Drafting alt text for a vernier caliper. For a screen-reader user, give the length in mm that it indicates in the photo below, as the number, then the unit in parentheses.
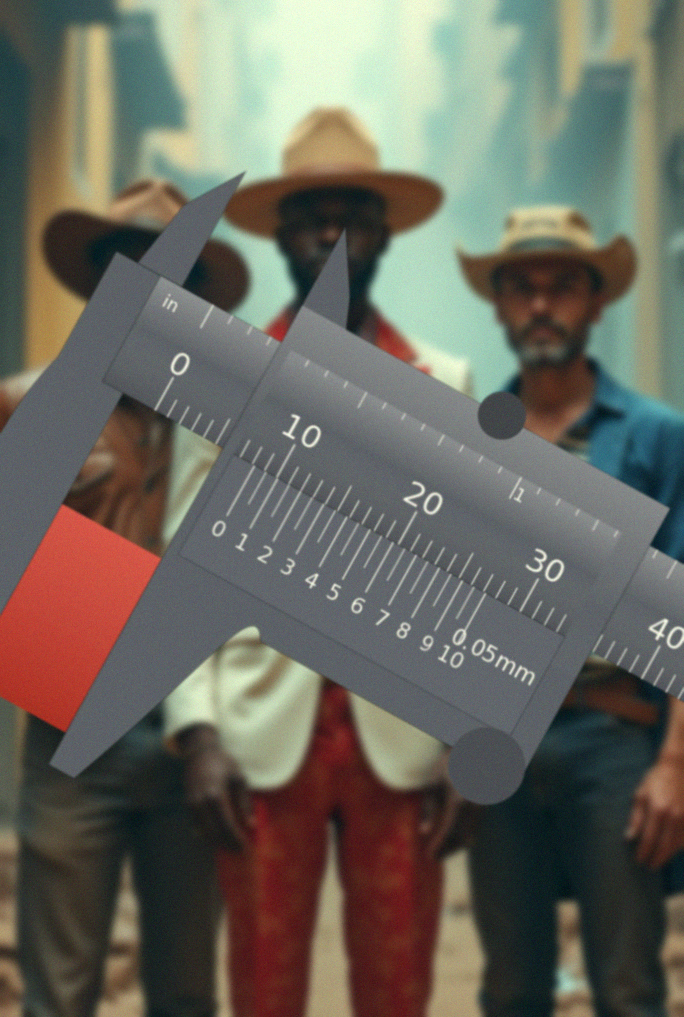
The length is 8.2 (mm)
